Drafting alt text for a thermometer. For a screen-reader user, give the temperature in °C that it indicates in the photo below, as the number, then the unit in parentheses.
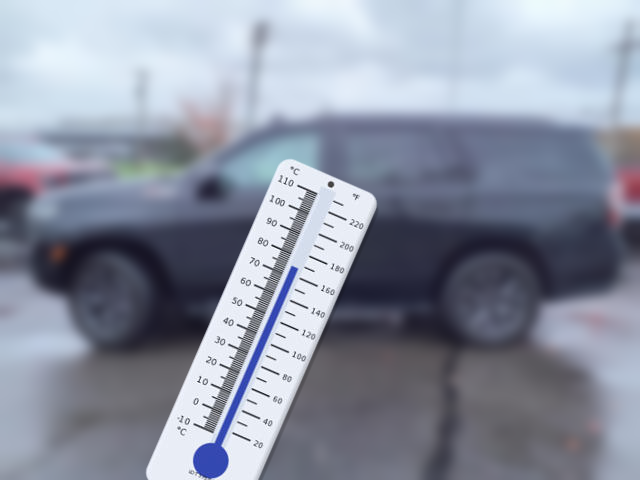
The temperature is 75 (°C)
